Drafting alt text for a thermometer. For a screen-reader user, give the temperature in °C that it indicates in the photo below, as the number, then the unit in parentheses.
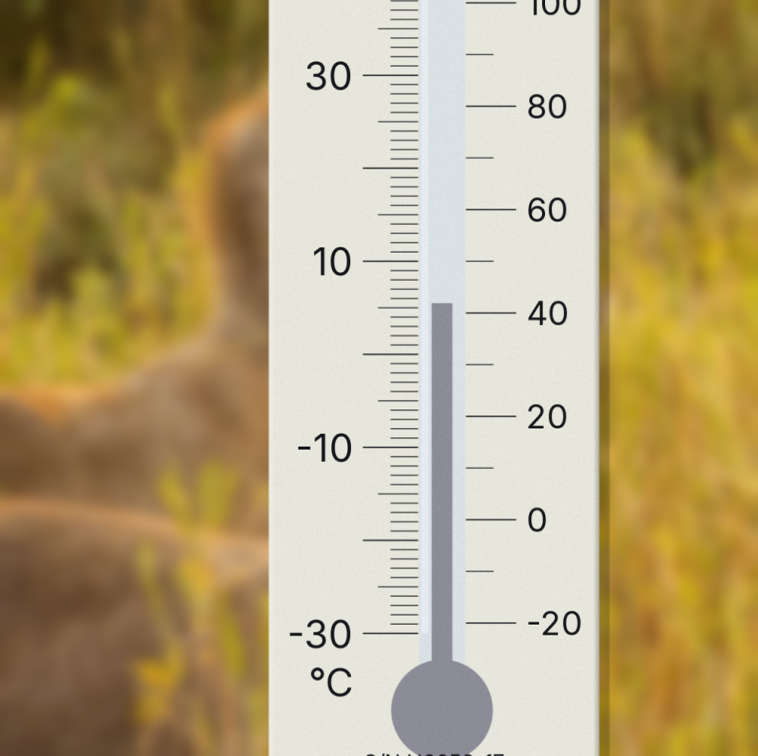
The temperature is 5.5 (°C)
